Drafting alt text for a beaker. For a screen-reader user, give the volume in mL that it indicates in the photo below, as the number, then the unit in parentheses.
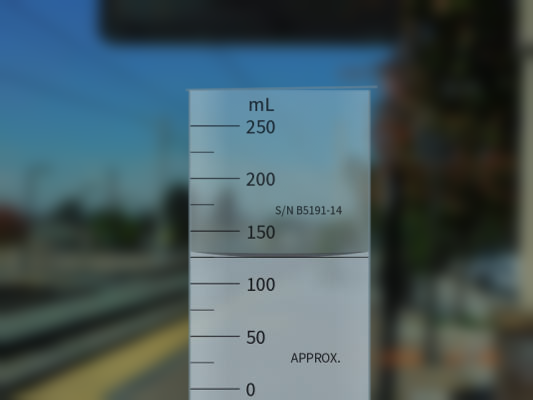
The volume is 125 (mL)
